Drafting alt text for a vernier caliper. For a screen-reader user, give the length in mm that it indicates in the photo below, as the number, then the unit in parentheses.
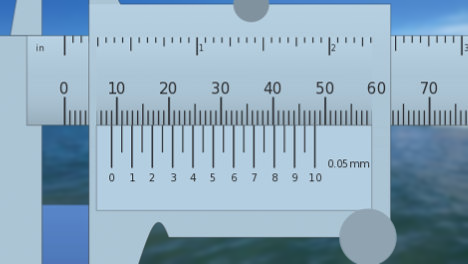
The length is 9.0 (mm)
